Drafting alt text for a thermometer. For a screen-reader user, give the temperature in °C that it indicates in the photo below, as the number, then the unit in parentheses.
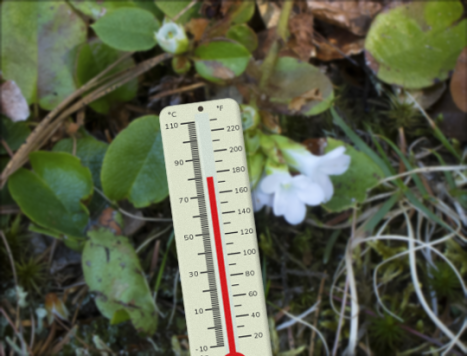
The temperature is 80 (°C)
